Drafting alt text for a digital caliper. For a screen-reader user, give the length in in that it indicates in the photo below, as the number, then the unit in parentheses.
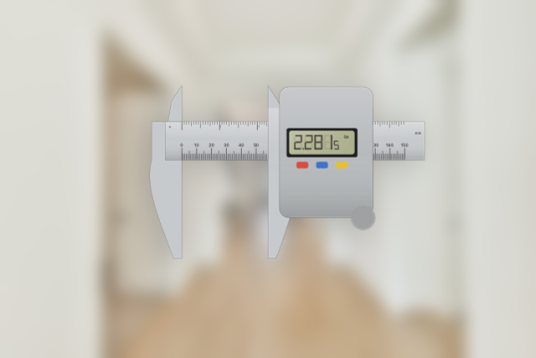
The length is 2.2815 (in)
